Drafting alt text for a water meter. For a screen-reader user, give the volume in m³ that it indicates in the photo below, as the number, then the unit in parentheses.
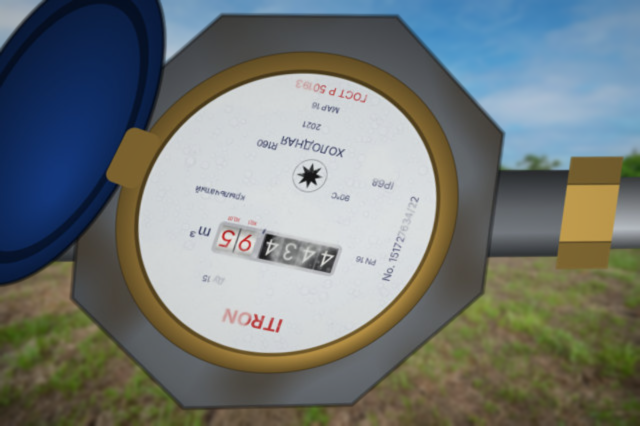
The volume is 4434.95 (m³)
